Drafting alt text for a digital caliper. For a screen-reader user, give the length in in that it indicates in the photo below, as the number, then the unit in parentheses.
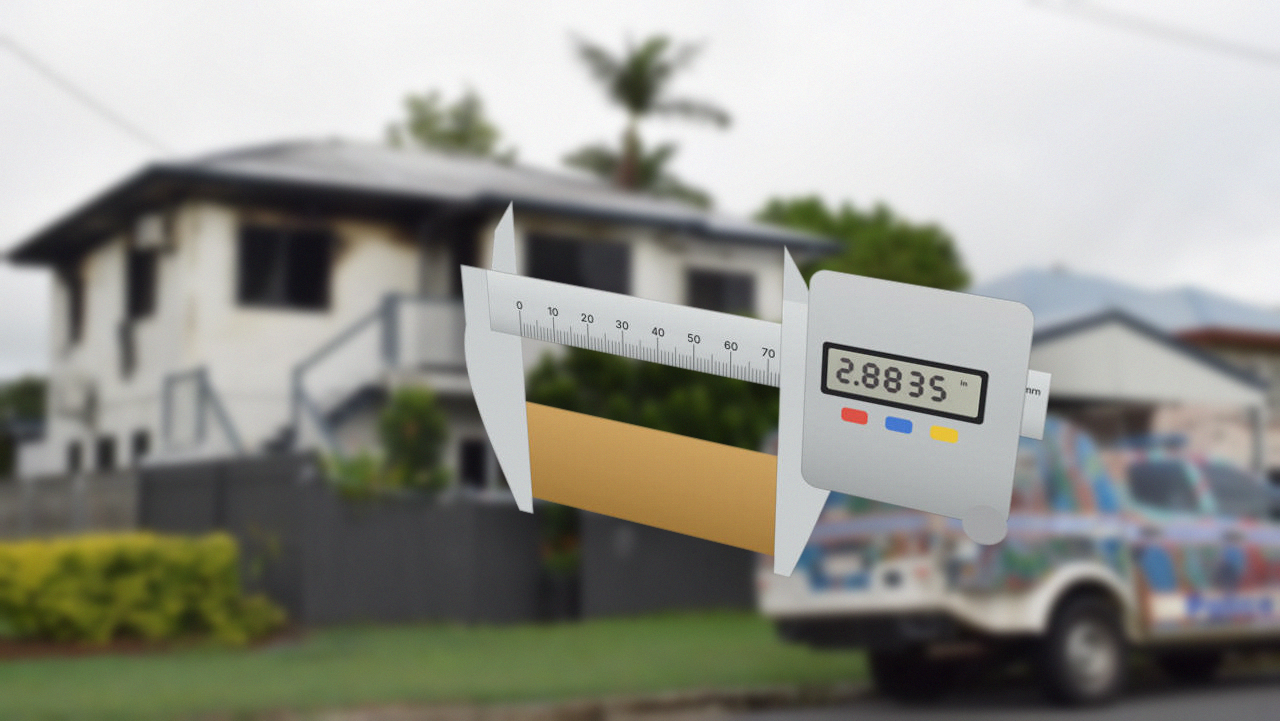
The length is 2.8835 (in)
